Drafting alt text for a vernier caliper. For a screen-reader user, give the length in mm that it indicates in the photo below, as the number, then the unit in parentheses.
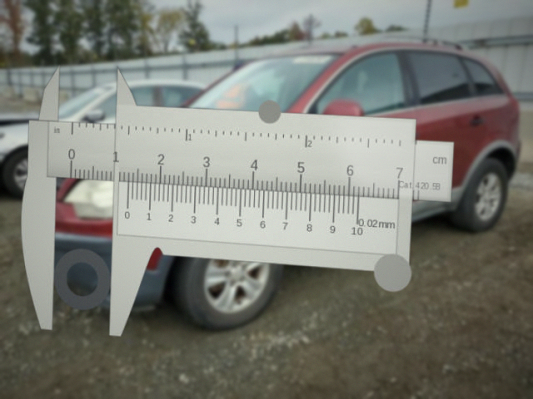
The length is 13.0 (mm)
